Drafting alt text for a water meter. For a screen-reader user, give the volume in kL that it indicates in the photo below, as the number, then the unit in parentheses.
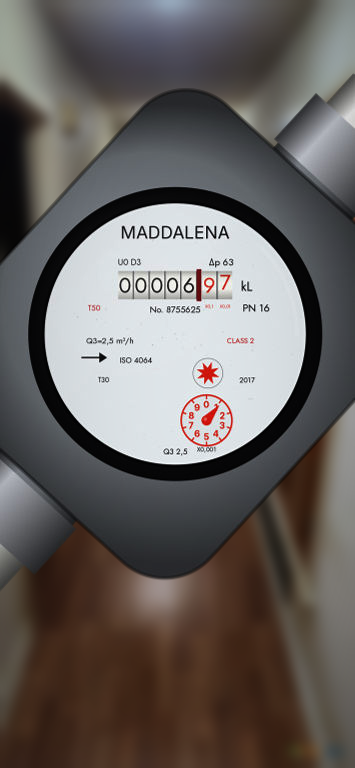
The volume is 6.971 (kL)
